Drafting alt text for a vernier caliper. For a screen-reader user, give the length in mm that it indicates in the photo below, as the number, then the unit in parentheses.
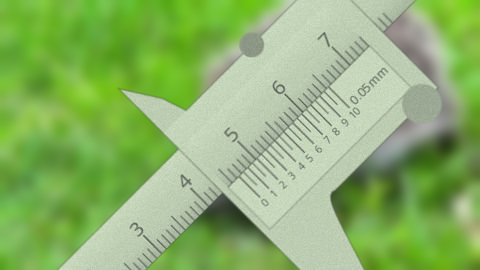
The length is 46.4 (mm)
